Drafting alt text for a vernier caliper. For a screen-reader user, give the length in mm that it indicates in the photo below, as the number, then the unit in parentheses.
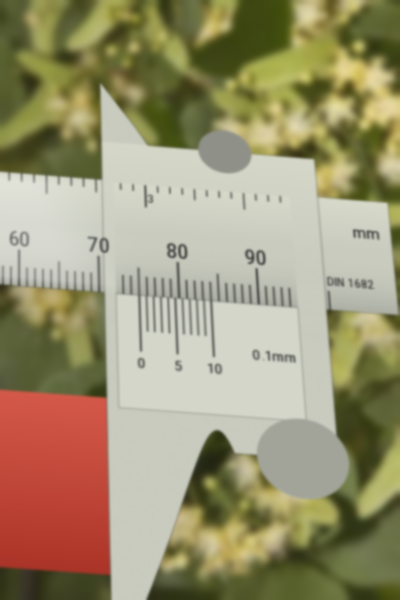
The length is 75.0 (mm)
